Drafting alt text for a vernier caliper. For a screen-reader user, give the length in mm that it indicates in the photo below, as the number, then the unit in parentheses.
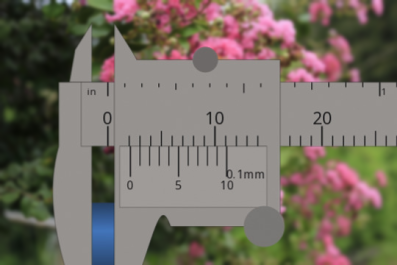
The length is 2.1 (mm)
